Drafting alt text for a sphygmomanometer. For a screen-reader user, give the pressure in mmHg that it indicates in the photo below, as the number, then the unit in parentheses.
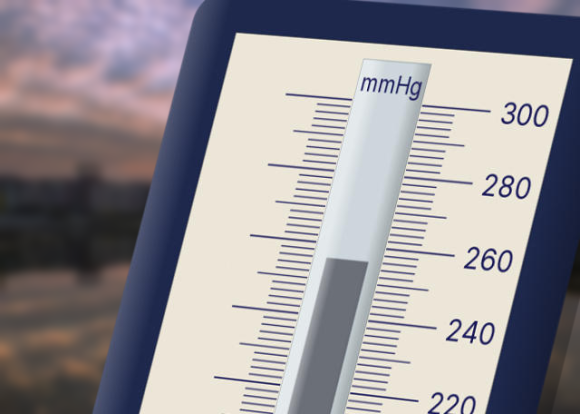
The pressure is 256 (mmHg)
